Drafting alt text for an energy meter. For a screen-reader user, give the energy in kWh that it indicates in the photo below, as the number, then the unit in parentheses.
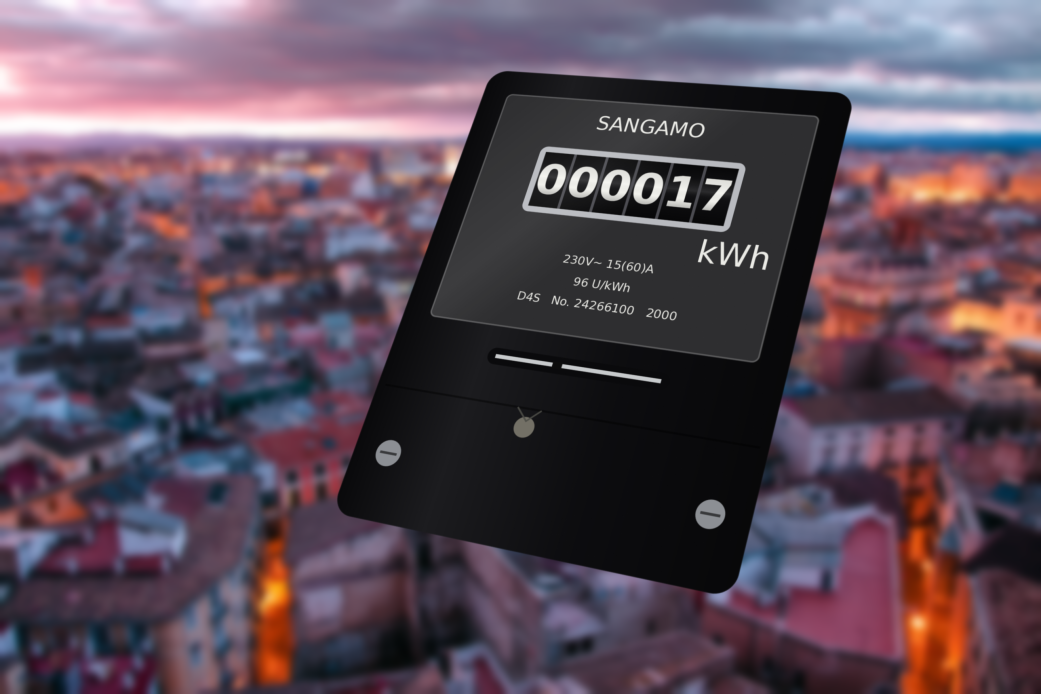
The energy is 17 (kWh)
